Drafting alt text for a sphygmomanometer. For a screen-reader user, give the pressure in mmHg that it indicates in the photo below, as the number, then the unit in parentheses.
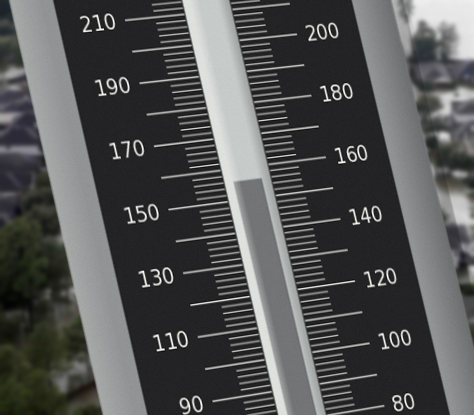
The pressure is 156 (mmHg)
